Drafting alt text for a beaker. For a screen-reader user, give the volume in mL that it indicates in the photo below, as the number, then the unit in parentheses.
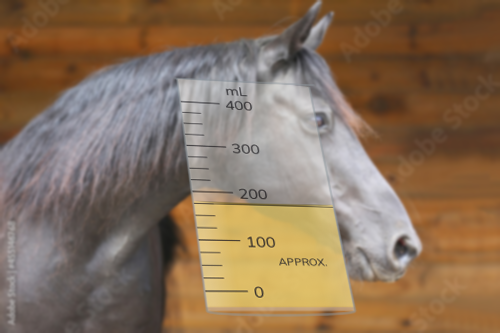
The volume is 175 (mL)
